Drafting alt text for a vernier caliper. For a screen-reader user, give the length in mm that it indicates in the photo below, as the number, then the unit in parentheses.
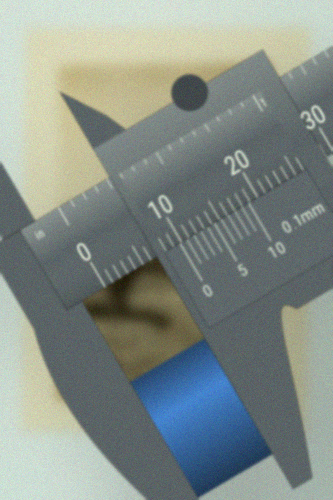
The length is 9.8 (mm)
